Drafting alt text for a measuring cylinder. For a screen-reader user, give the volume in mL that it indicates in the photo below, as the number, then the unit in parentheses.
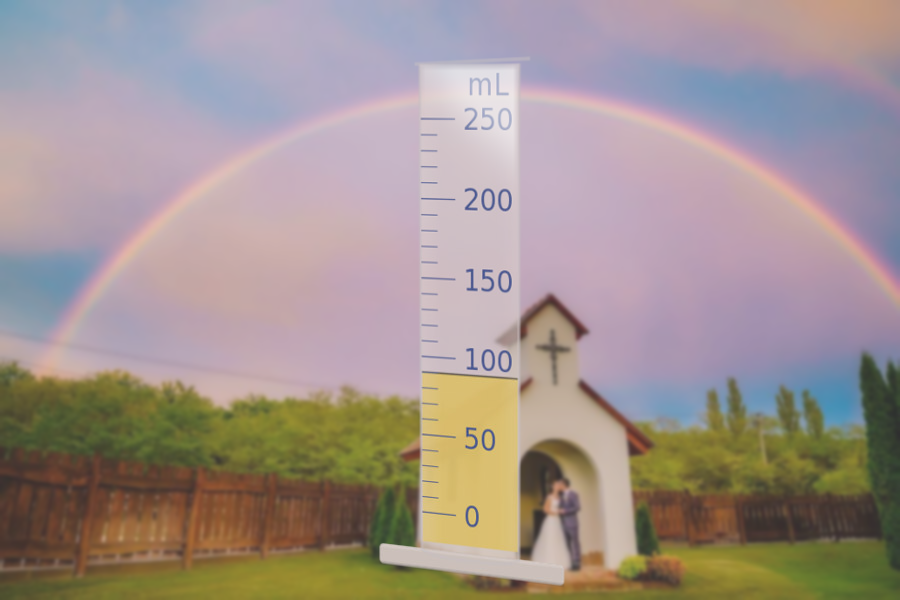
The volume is 90 (mL)
